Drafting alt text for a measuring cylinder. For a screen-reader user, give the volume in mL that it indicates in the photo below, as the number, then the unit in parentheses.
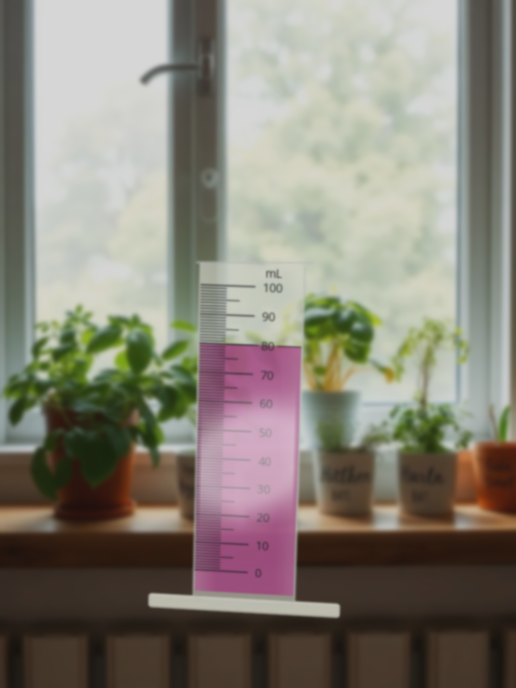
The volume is 80 (mL)
